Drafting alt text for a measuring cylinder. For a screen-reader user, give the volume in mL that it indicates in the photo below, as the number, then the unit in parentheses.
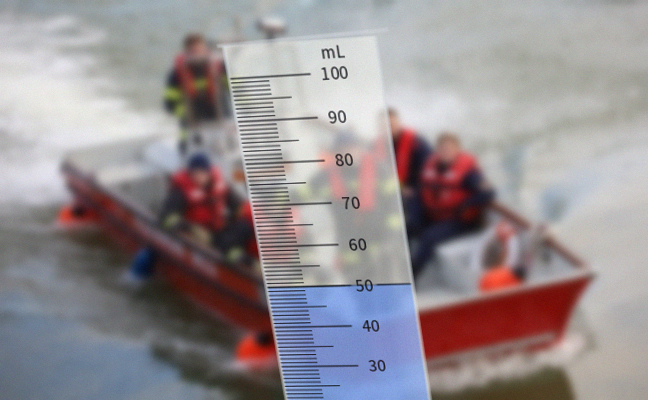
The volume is 50 (mL)
